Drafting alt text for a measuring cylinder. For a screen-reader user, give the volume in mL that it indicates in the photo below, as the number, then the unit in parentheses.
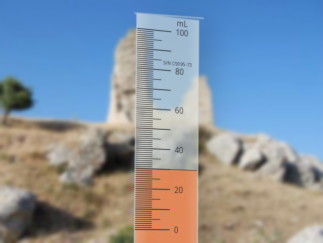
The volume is 30 (mL)
